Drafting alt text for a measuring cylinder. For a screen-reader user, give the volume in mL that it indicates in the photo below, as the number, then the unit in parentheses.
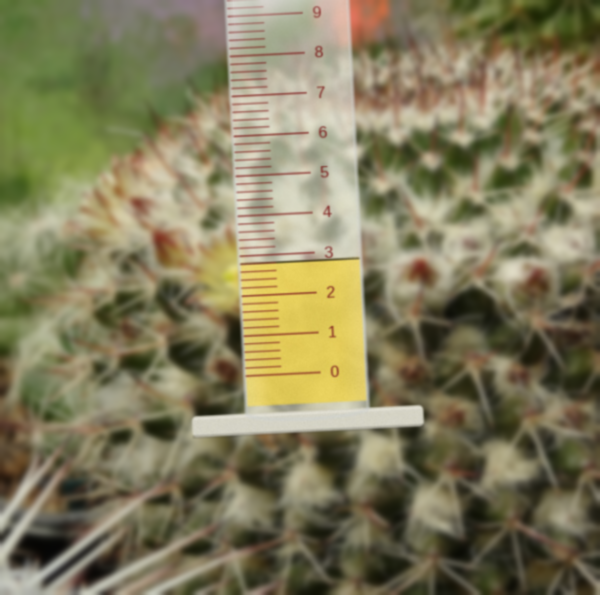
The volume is 2.8 (mL)
